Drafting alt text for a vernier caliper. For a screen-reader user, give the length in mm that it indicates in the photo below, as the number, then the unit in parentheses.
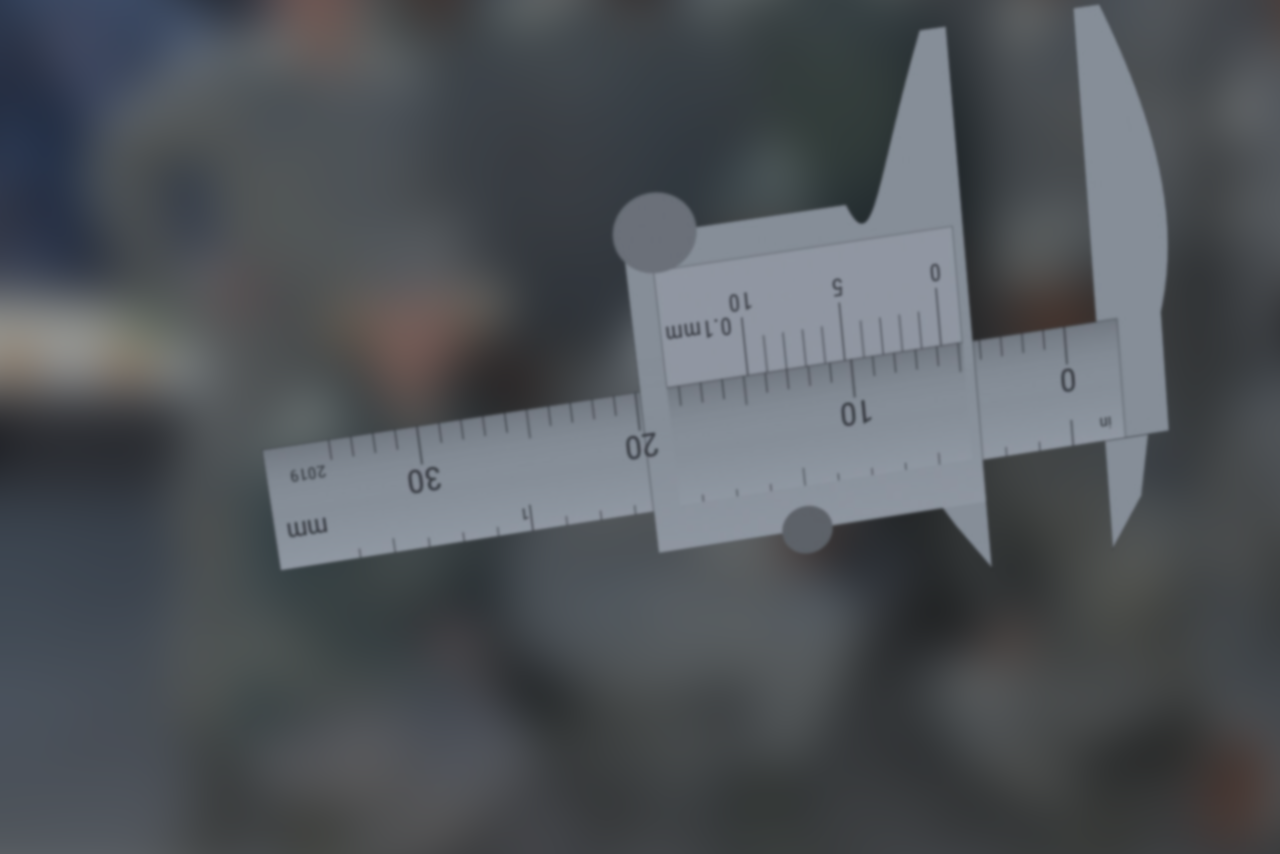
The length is 5.8 (mm)
